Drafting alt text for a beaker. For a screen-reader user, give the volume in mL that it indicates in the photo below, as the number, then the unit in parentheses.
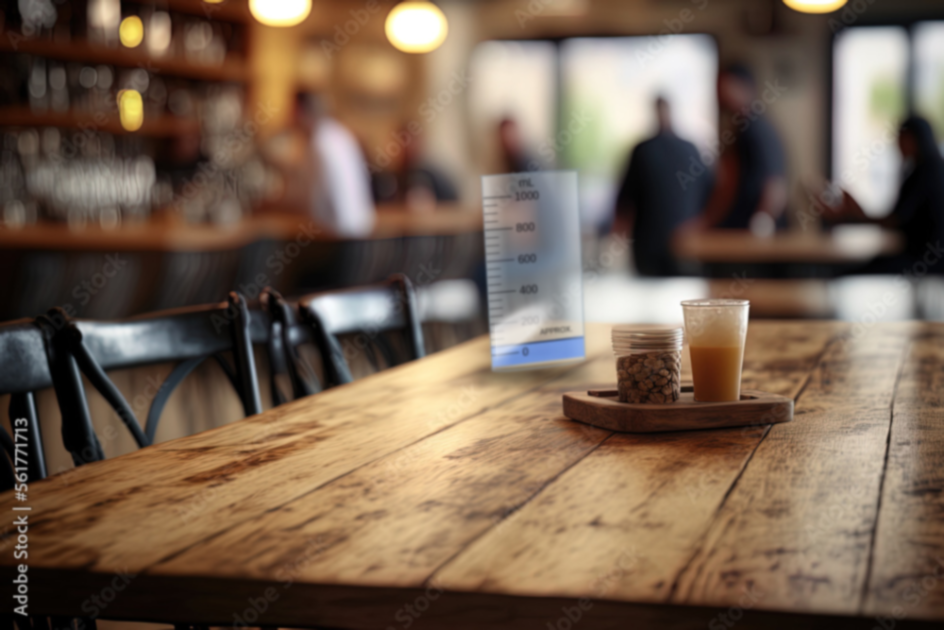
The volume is 50 (mL)
